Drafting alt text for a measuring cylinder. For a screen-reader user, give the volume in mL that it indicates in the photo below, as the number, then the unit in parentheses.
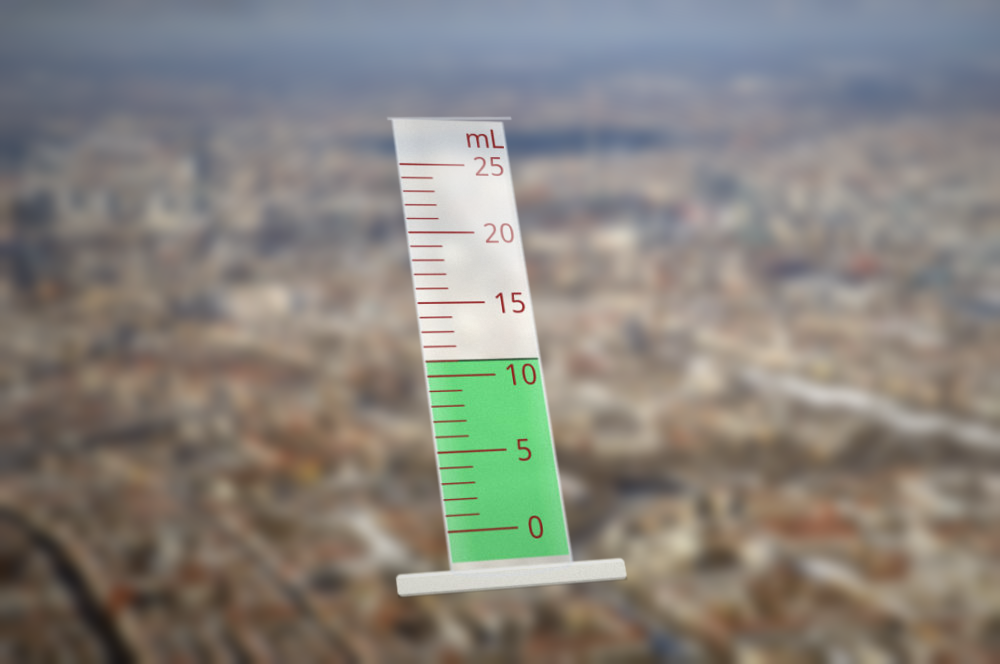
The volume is 11 (mL)
